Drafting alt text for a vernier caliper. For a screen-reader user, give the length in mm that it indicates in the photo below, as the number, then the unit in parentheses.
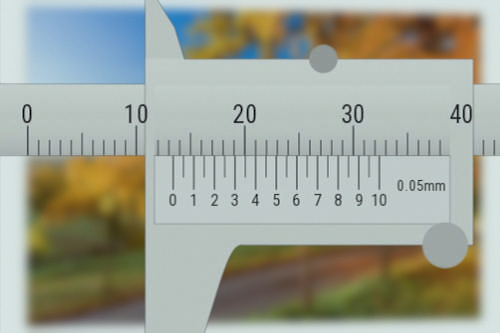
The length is 13.4 (mm)
